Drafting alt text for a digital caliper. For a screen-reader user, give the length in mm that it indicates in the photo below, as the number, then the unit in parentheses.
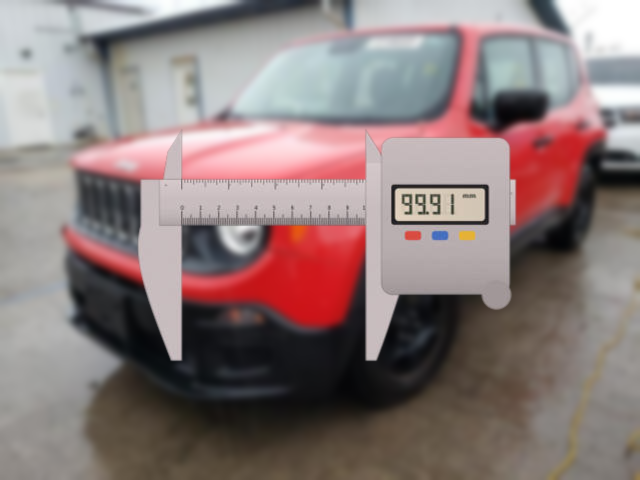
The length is 99.91 (mm)
